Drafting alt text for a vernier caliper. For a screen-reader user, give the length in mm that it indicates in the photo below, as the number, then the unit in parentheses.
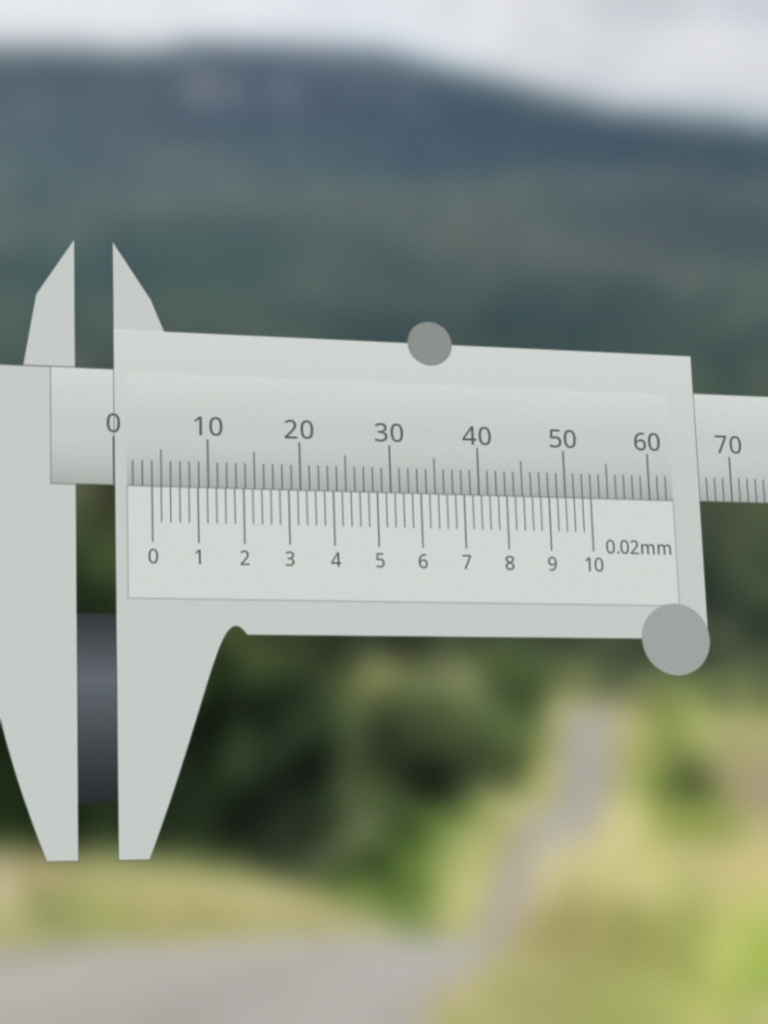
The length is 4.0 (mm)
